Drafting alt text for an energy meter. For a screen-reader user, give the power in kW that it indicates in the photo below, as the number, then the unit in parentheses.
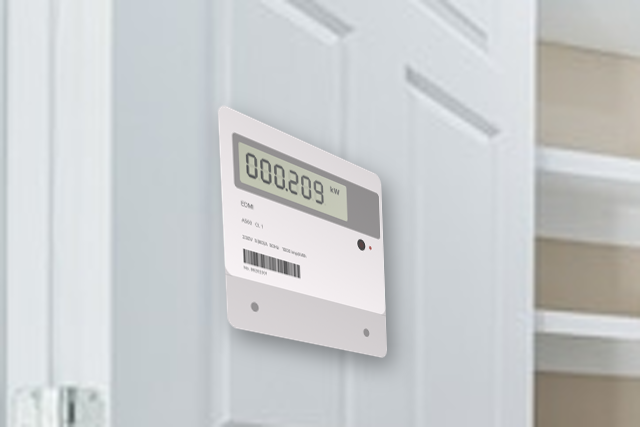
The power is 0.209 (kW)
